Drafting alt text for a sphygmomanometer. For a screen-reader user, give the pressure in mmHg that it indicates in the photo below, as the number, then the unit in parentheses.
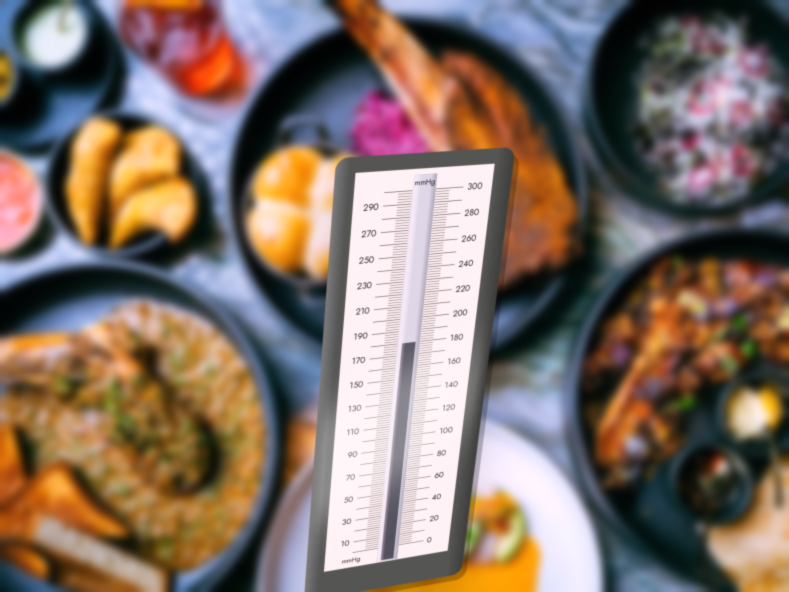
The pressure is 180 (mmHg)
